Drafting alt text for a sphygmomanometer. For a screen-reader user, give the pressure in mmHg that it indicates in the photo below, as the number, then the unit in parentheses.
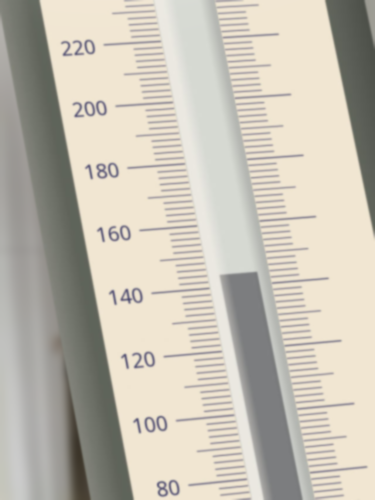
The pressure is 144 (mmHg)
